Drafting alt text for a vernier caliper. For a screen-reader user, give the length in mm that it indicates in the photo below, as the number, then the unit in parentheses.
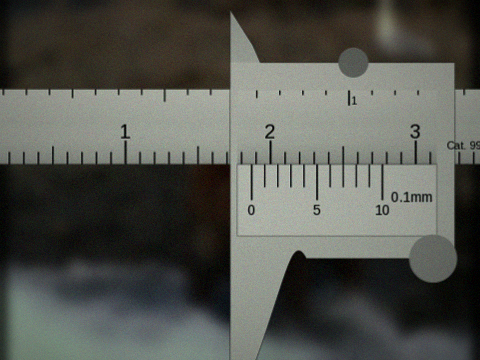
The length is 18.7 (mm)
